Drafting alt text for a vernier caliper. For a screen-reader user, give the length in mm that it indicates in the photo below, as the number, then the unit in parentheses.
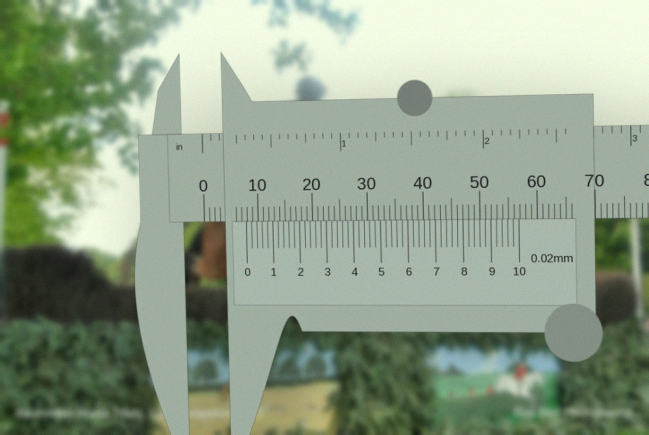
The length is 7.8 (mm)
